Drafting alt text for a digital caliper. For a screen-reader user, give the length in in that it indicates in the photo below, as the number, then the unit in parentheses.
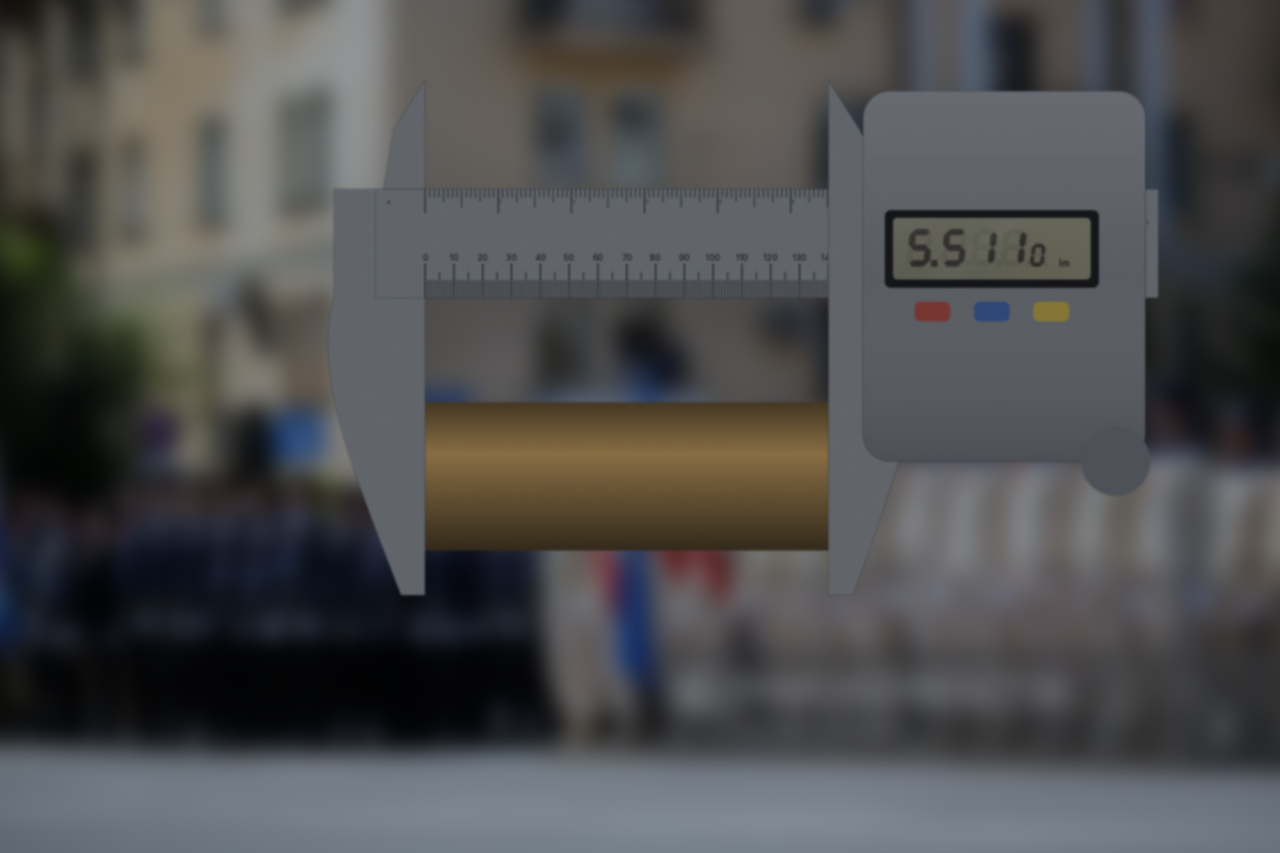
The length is 5.5110 (in)
